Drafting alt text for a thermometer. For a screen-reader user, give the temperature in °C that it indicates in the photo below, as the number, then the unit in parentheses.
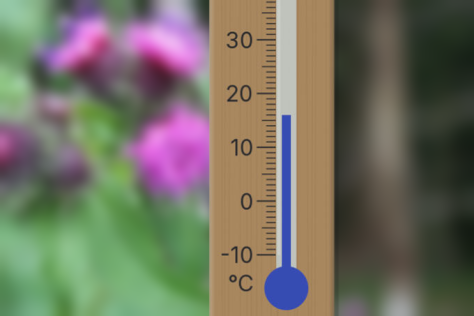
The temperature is 16 (°C)
